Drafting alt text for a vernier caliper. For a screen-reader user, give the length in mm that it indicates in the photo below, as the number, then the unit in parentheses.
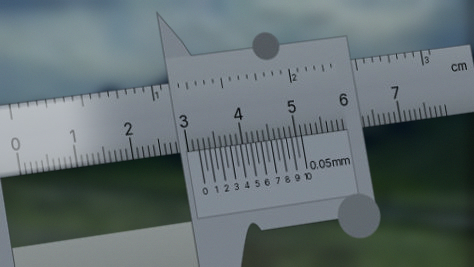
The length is 32.0 (mm)
